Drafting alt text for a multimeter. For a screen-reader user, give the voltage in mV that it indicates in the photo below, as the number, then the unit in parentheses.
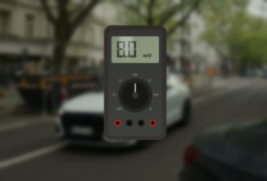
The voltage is 8.0 (mV)
